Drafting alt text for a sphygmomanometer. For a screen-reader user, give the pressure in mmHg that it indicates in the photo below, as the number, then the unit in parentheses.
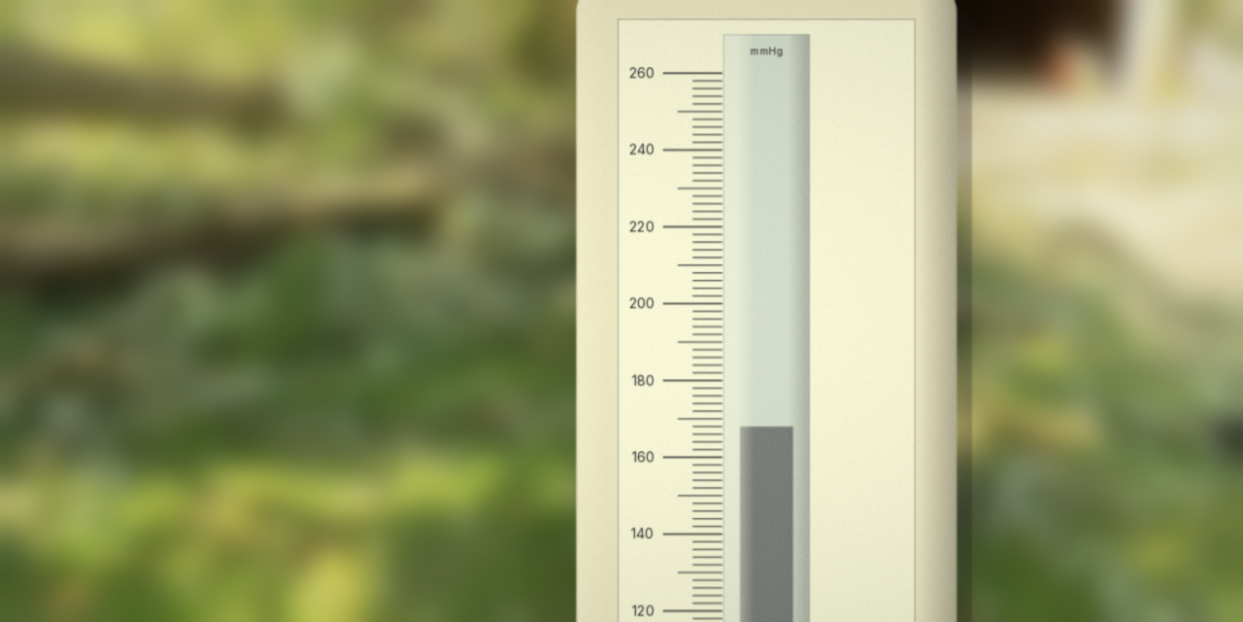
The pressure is 168 (mmHg)
